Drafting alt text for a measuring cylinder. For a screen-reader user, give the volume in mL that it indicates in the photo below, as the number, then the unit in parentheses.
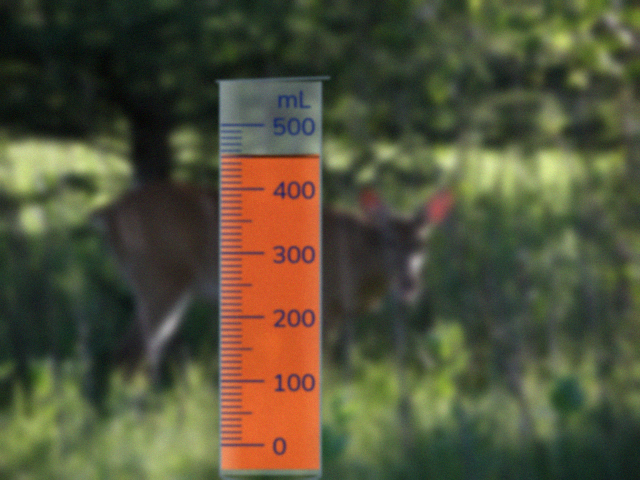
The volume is 450 (mL)
